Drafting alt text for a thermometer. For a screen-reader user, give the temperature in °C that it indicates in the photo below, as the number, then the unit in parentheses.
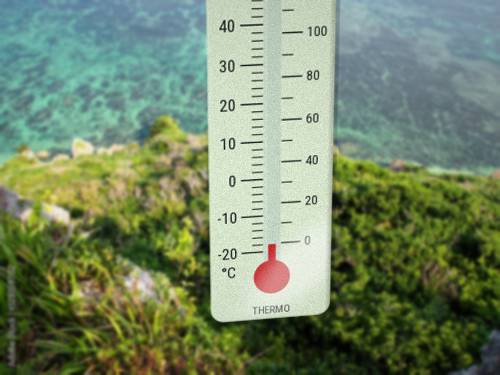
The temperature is -18 (°C)
